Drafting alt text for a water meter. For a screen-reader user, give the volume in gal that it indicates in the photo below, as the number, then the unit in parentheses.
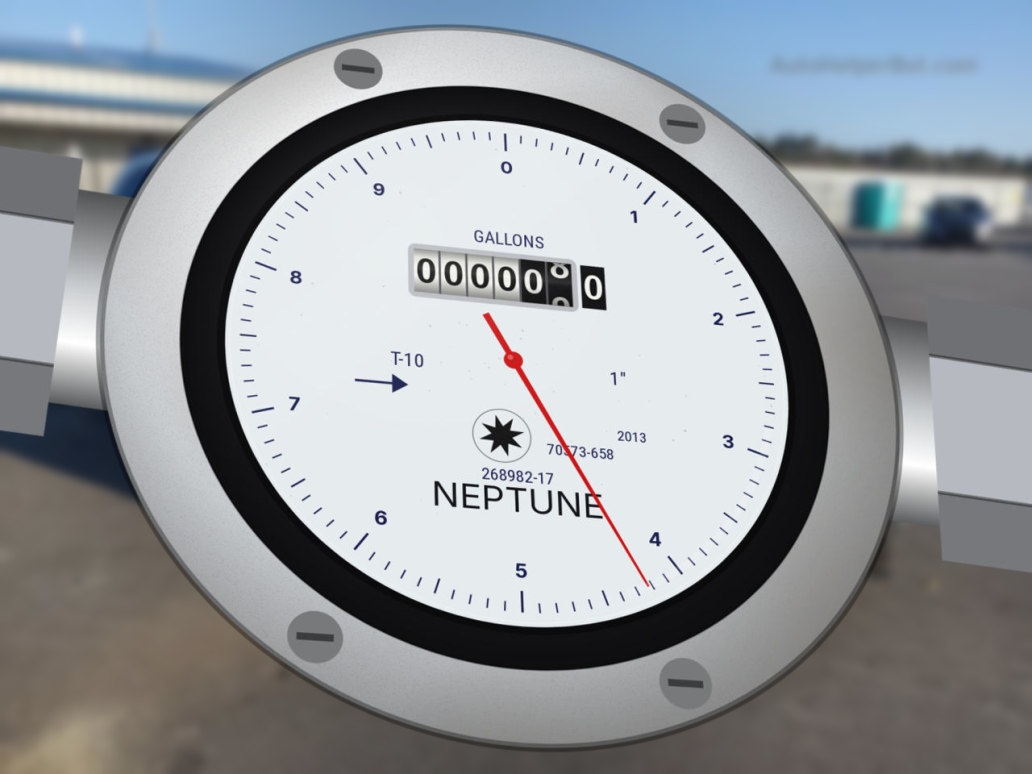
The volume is 84.2 (gal)
